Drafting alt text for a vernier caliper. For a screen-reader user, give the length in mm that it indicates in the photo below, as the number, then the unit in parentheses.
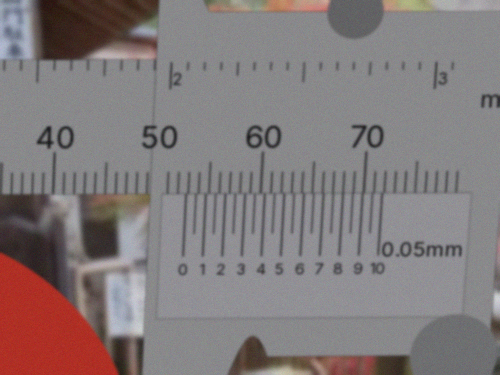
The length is 52.8 (mm)
